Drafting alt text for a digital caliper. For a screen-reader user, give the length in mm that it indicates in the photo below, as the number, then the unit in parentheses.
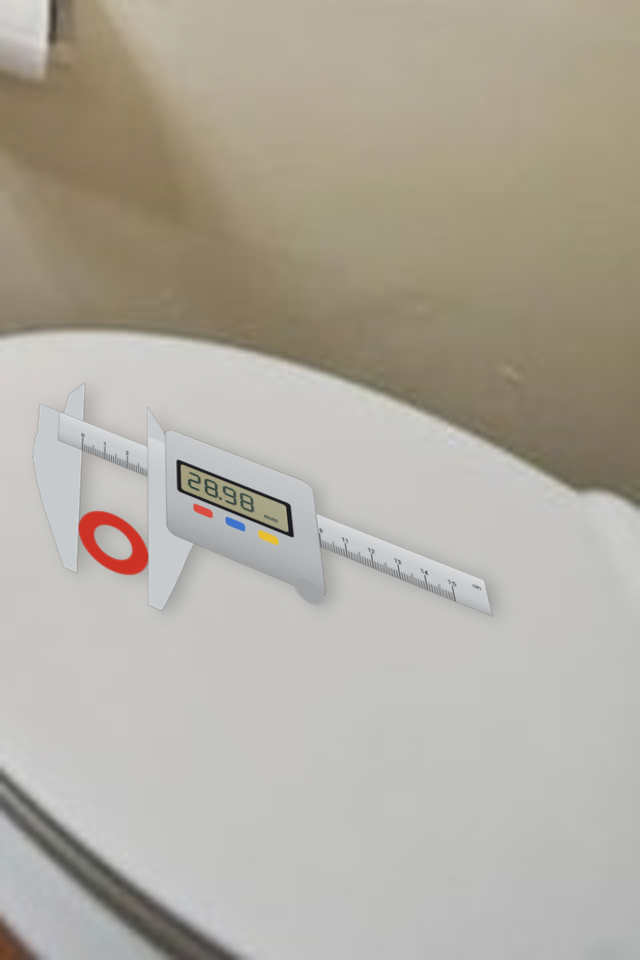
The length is 28.98 (mm)
